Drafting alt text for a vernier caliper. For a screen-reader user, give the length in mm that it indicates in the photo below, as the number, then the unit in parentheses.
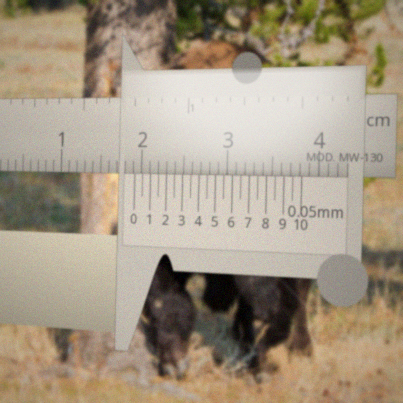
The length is 19.2 (mm)
